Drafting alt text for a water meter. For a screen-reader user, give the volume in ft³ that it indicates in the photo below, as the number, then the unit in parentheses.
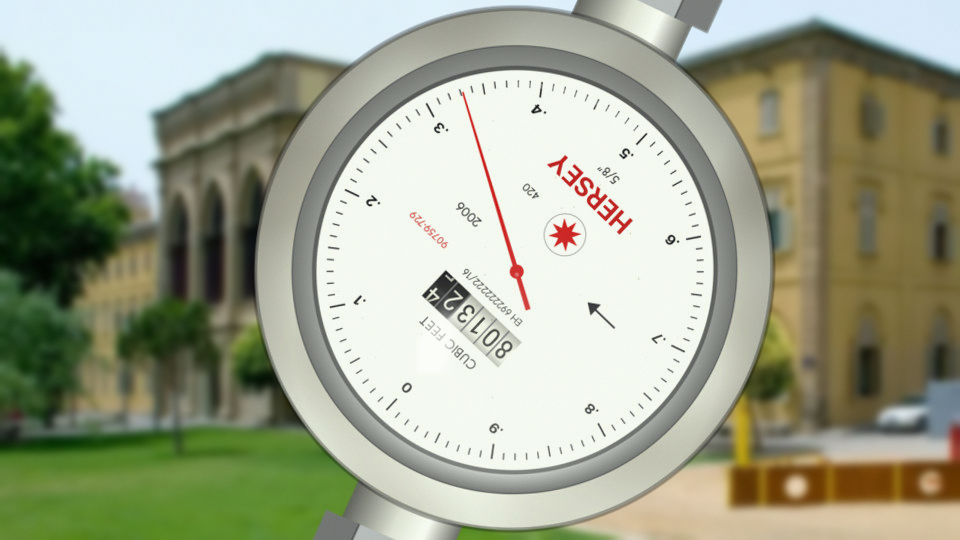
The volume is 801324.33 (ft³)
